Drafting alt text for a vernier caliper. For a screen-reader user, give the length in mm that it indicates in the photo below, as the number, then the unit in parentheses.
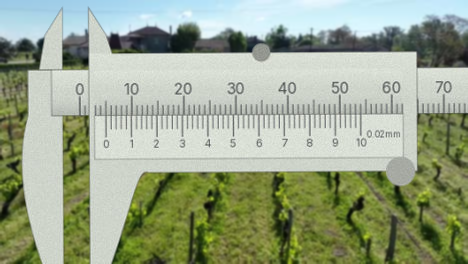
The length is 5.0 (mm)
